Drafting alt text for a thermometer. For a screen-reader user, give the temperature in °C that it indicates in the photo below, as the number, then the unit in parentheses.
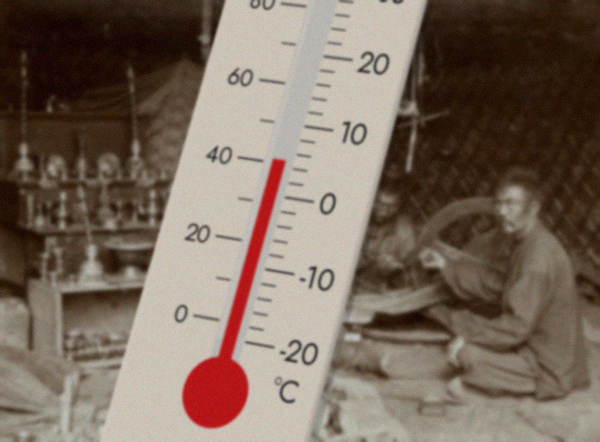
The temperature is 5 (°C)
